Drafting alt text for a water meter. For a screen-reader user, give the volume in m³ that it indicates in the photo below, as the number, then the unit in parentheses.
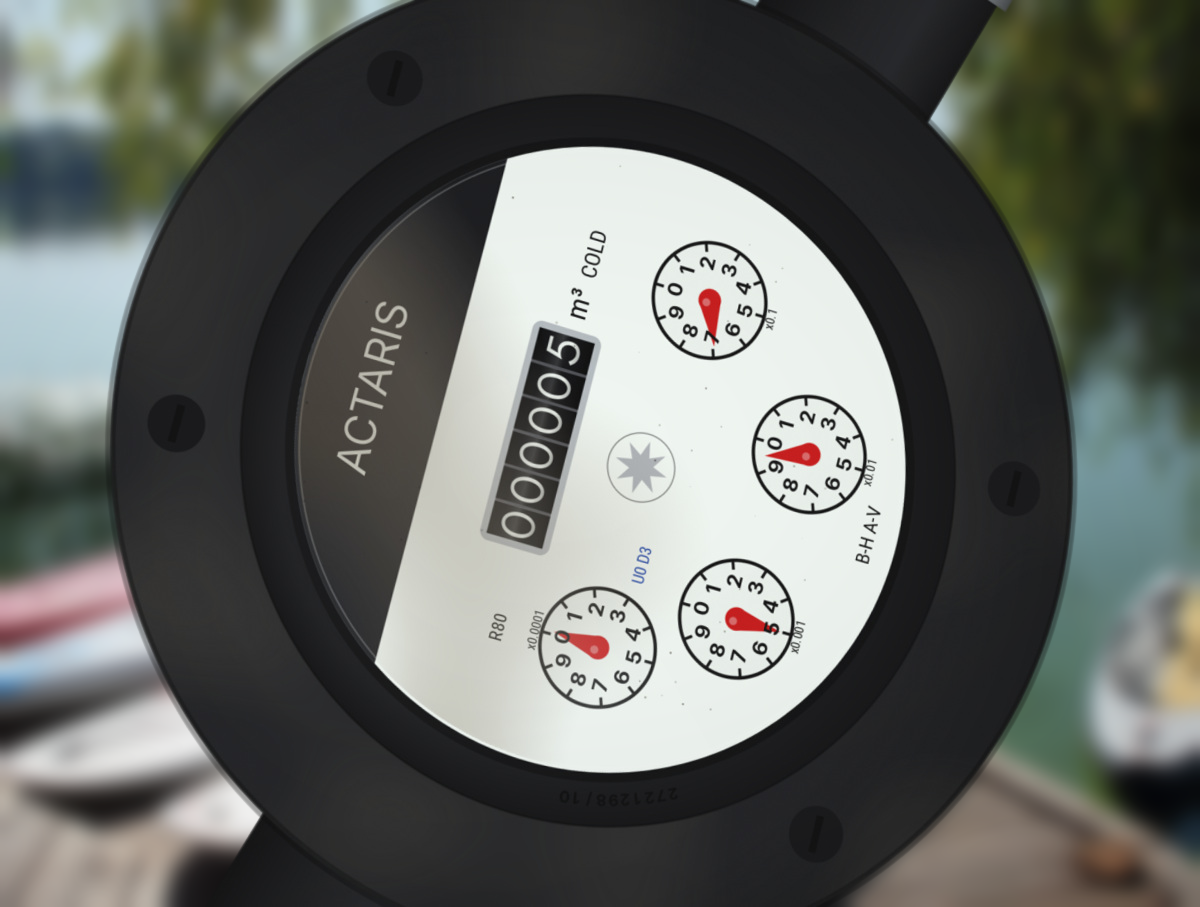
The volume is 5.6950 (m³)
